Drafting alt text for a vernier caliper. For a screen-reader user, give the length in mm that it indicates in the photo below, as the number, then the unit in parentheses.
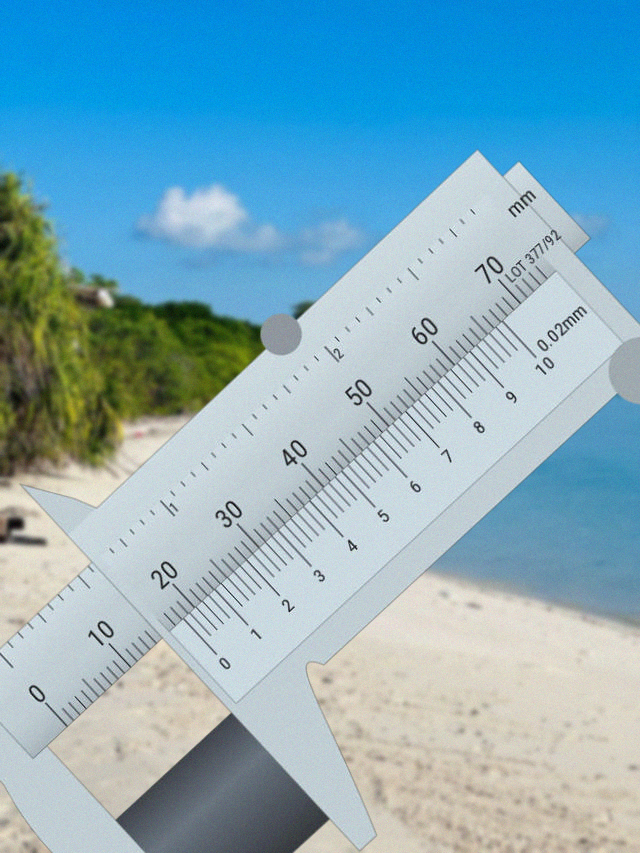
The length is 18.2 (mm)
